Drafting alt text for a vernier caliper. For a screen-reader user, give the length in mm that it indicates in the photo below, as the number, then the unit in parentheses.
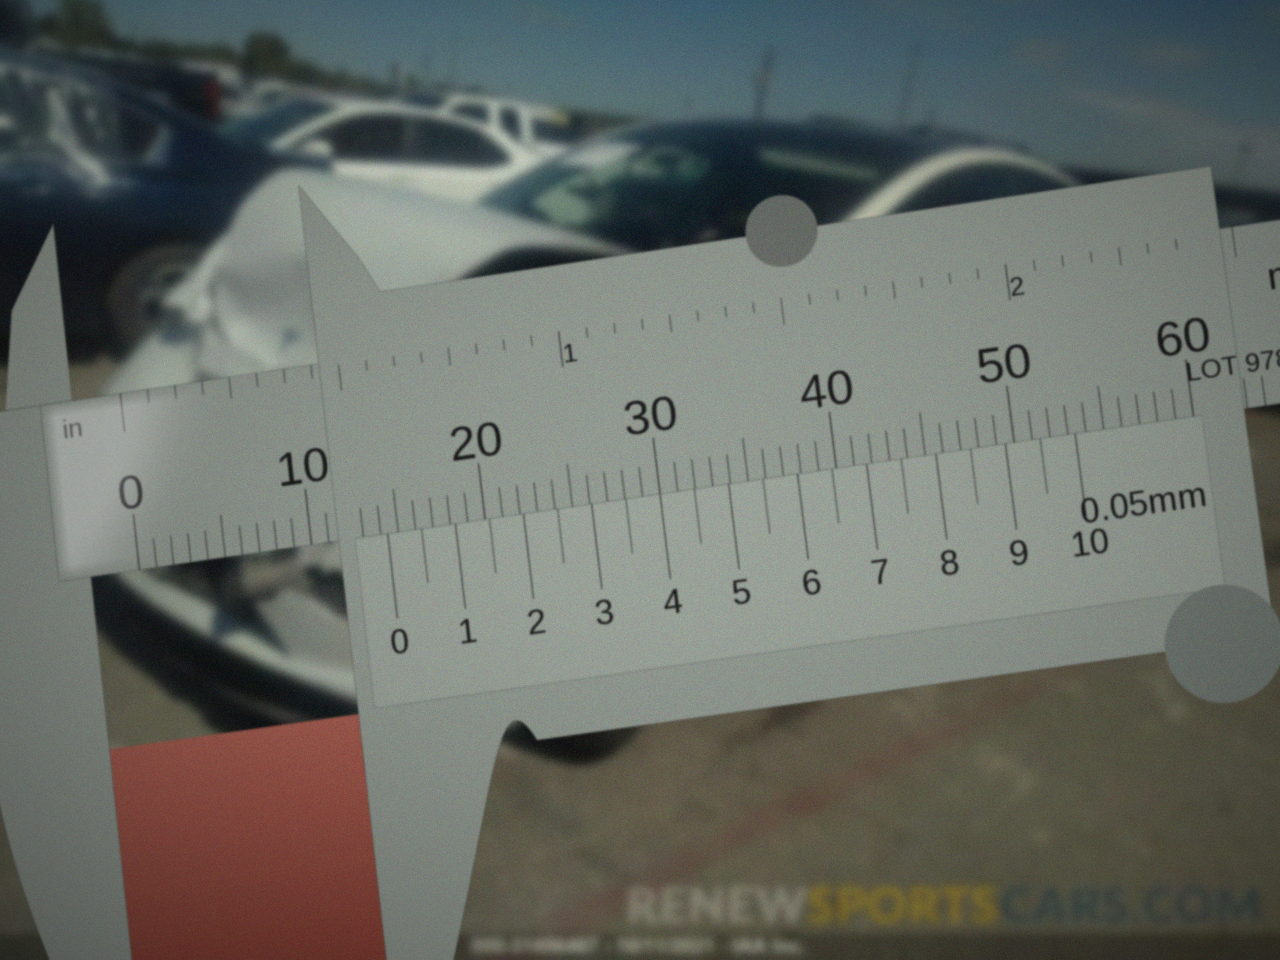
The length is 14.4 (mm)
